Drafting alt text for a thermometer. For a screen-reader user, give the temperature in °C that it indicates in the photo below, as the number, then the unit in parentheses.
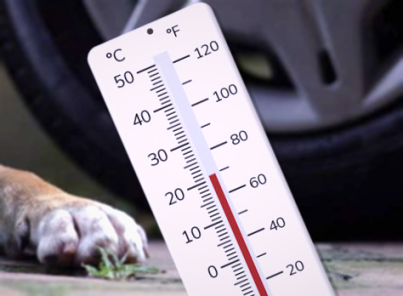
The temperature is 21 (°C)
